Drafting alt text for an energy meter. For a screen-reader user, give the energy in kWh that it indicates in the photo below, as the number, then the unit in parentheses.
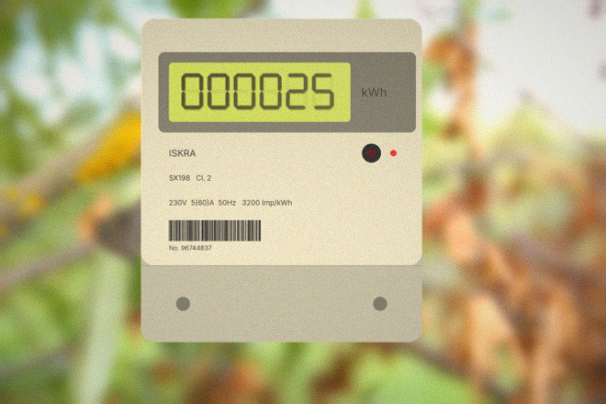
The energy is 25 (kWh)
